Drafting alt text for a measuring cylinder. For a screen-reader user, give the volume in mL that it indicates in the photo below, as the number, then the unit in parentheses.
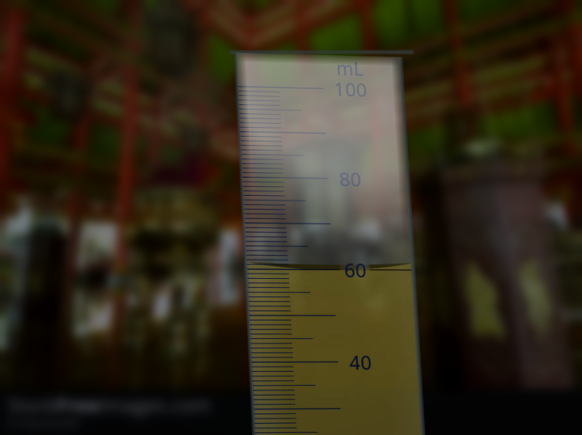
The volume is 60 (mL)
